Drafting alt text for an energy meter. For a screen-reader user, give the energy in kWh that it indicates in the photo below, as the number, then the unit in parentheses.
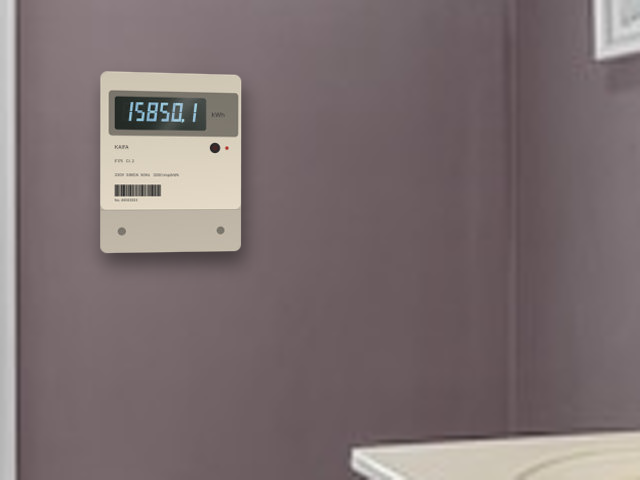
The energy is 15850.1 (kWh)
